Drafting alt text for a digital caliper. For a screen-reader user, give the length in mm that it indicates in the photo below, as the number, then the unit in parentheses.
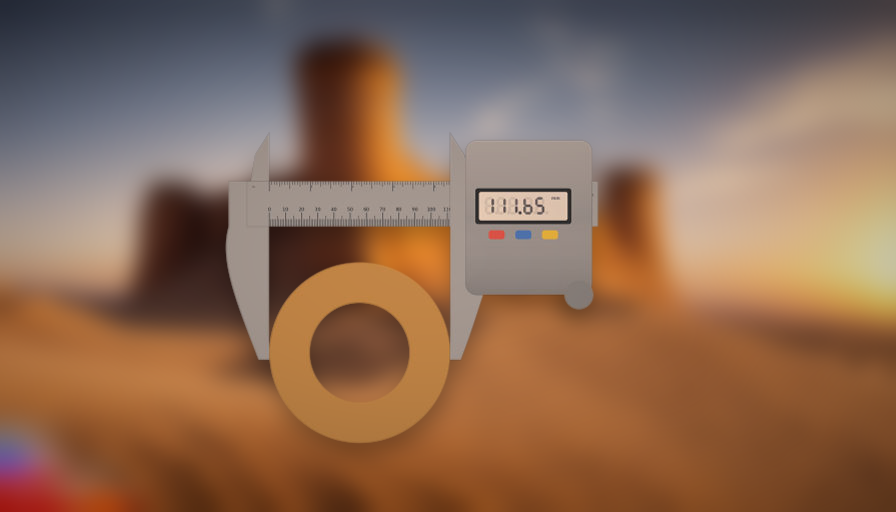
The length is 111.65 (mm)
